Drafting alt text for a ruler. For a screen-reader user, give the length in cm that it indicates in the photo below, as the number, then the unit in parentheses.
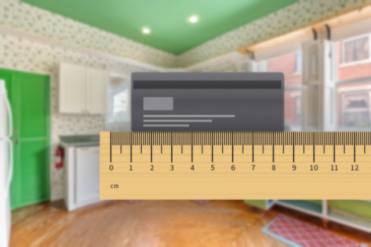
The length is 7.5 (cm)
